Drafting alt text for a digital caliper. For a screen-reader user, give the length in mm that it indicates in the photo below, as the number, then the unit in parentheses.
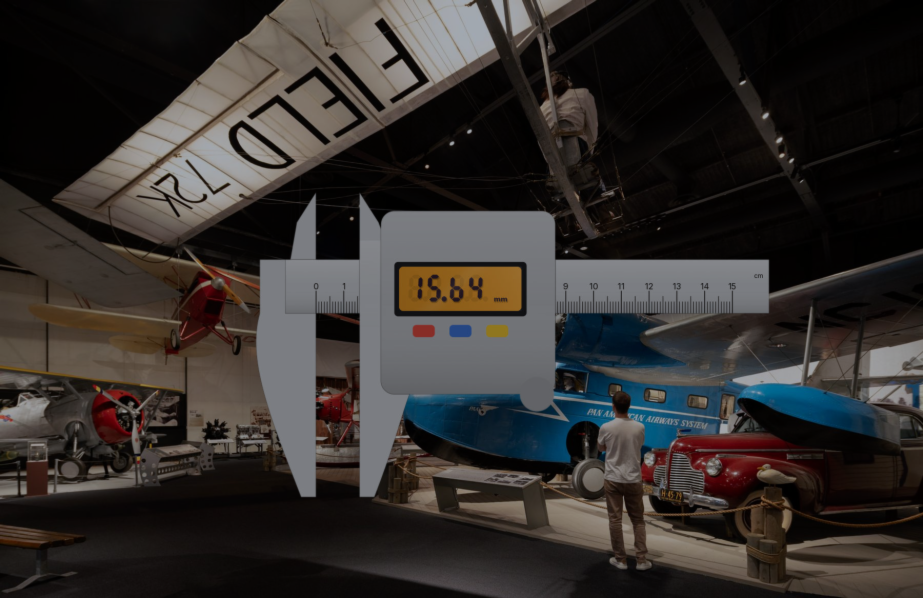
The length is 15.64 (mm)
